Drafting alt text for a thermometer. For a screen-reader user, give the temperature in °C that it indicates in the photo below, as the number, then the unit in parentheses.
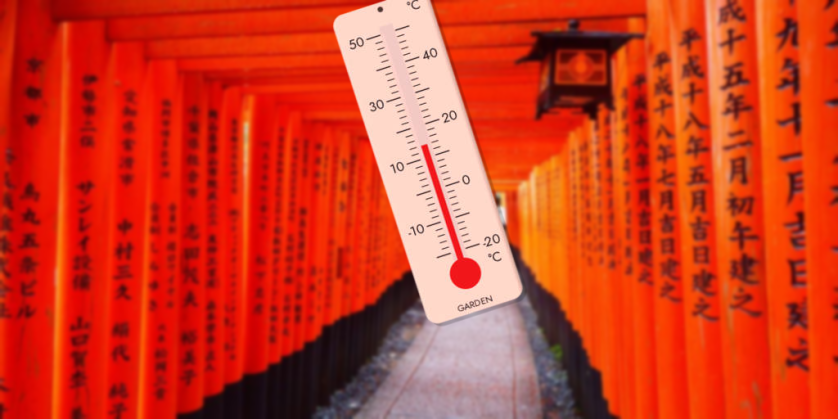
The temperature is 14 (°C)
